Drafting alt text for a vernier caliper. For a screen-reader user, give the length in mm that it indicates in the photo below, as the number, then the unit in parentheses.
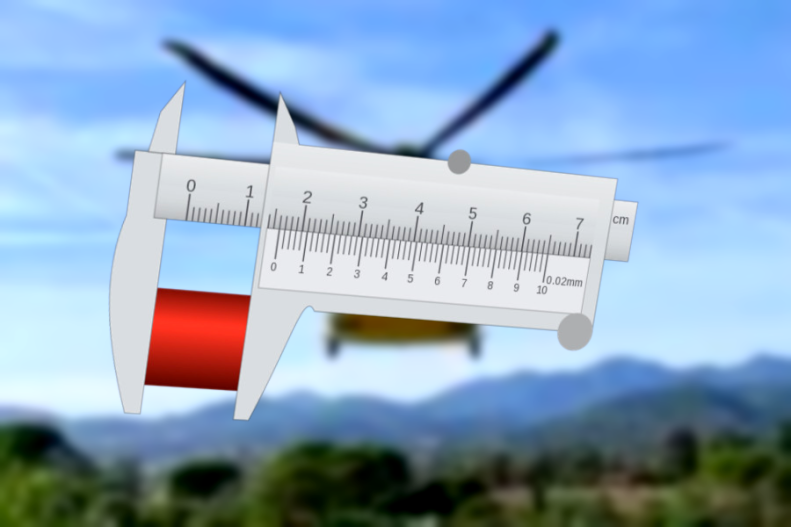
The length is 16.0 (mm)
